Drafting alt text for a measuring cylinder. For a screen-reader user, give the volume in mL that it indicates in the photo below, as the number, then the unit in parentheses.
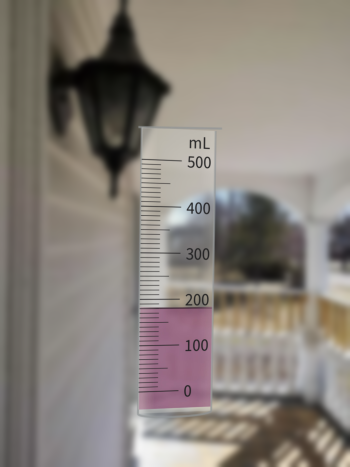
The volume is 180 (mL)
